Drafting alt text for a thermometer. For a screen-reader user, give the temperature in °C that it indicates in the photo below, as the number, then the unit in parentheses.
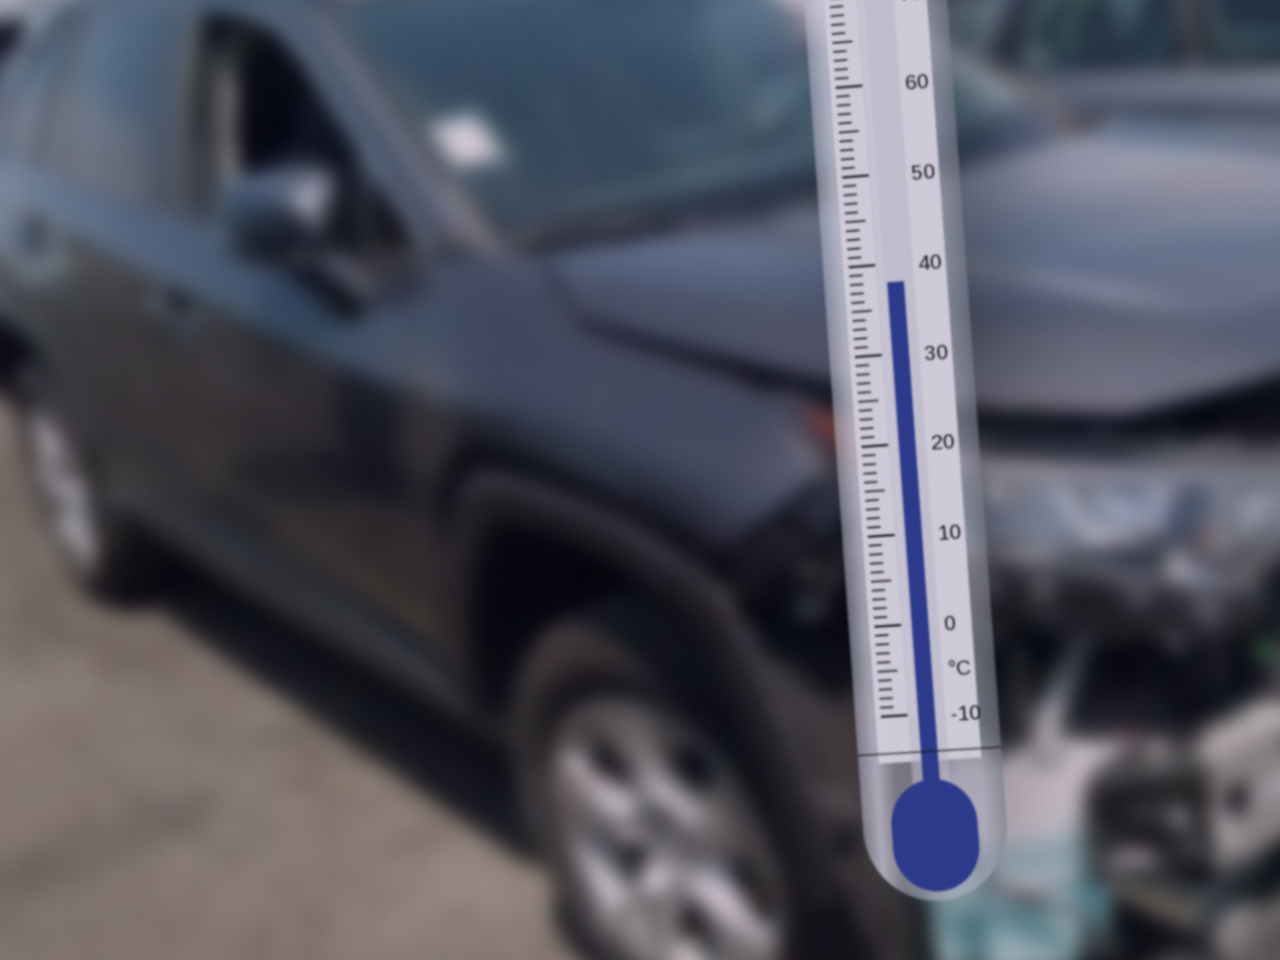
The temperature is 38 (°C)
